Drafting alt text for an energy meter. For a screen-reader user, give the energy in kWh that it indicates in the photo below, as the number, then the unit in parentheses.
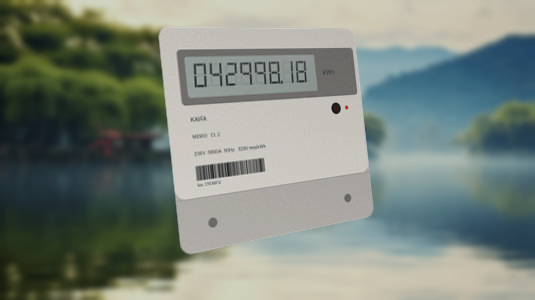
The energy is 42998.18 (kWh)
